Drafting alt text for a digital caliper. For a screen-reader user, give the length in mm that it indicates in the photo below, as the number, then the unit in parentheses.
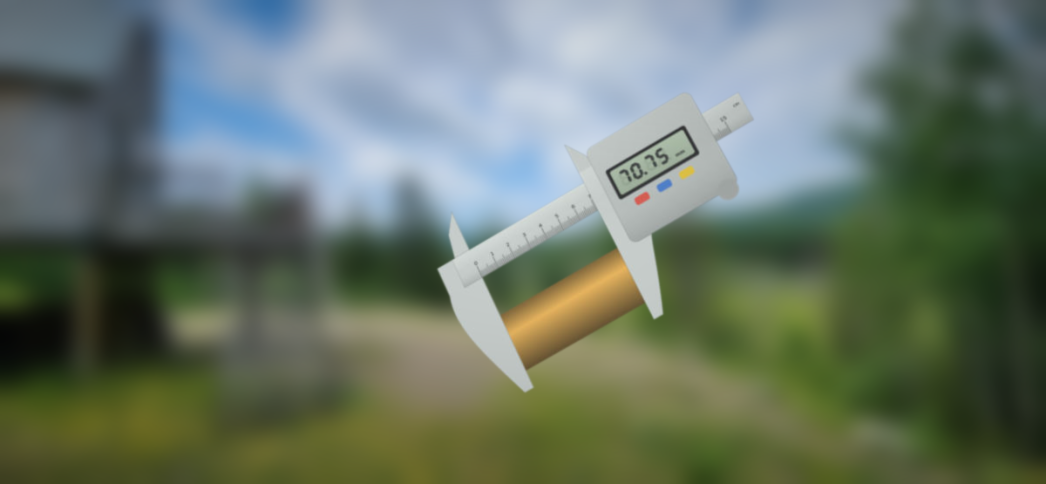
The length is 70.75 (mm)
